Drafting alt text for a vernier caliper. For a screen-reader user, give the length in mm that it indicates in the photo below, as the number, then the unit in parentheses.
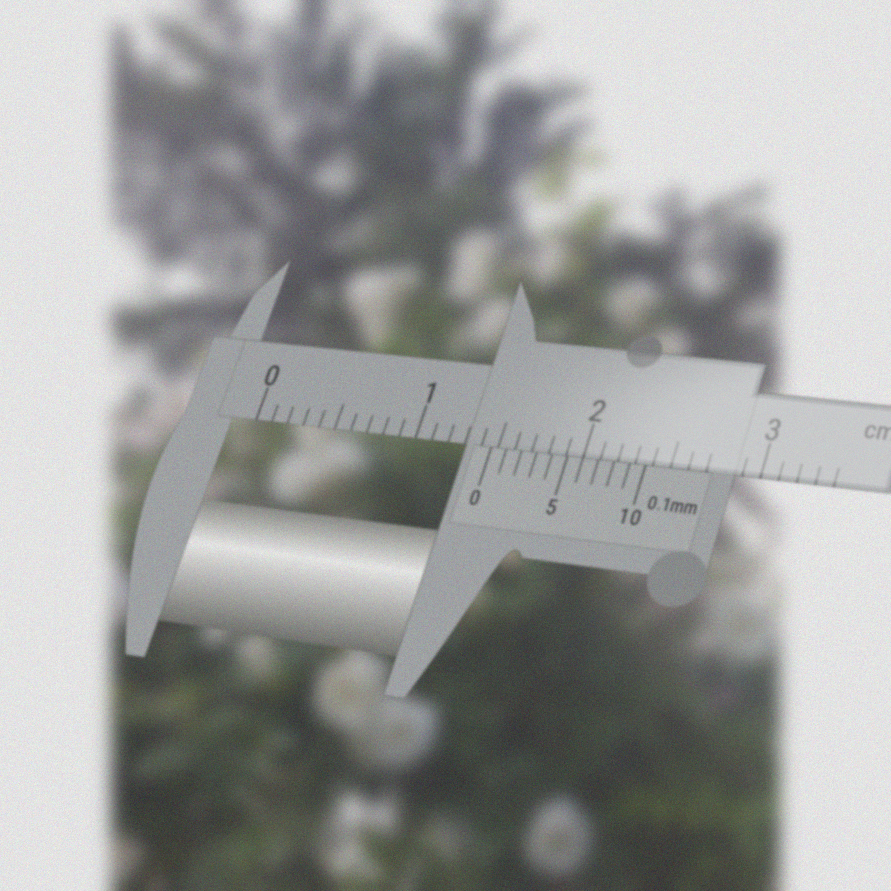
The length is 14.6 (mm)
